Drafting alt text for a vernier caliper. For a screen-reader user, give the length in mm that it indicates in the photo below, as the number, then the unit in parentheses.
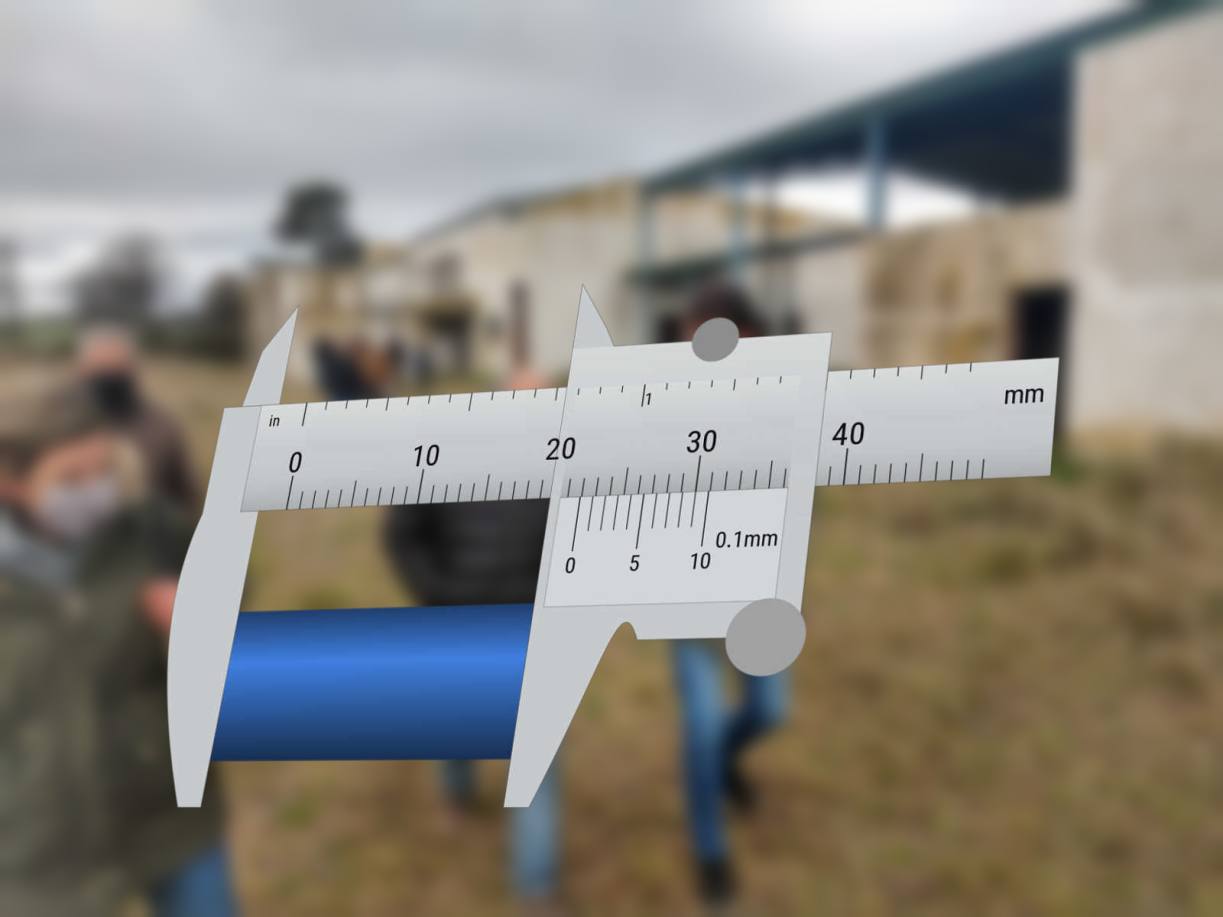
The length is 21.9 (mm)
